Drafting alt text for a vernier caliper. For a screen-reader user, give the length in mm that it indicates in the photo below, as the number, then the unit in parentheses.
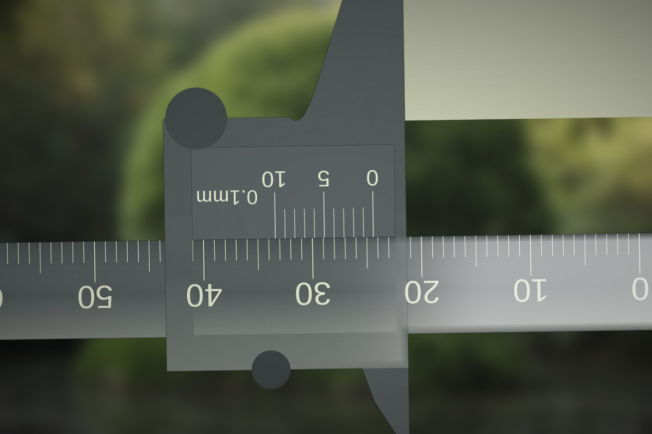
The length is 24.4 (mm)
